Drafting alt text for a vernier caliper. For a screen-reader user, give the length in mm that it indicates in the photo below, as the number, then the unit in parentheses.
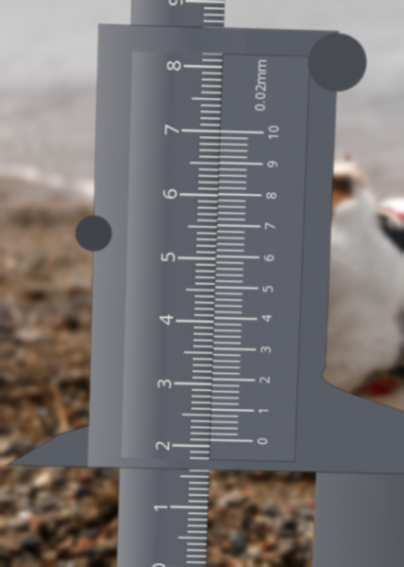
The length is 21.0 (mm)
